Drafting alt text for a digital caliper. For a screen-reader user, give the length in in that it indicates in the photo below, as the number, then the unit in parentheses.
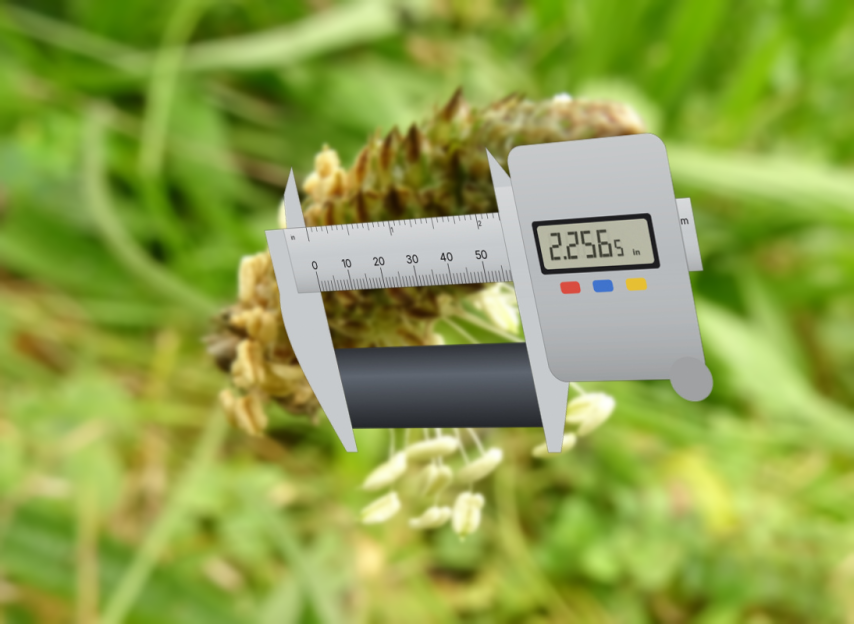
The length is 2.2565 (in)
